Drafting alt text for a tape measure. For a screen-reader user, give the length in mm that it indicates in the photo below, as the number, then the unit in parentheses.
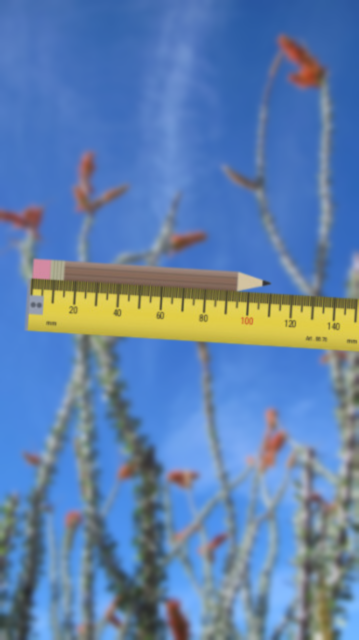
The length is 110 (mm)
